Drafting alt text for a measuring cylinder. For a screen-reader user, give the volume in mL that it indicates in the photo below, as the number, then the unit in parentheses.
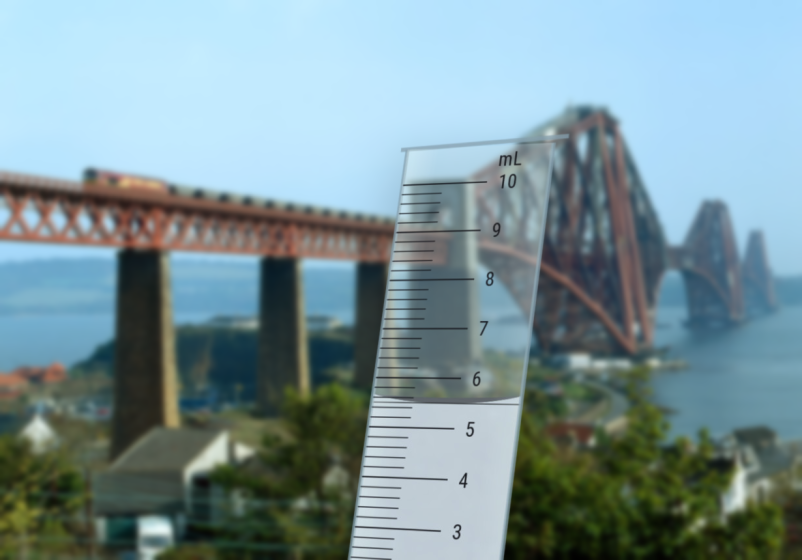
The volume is 5.5 (mL)
